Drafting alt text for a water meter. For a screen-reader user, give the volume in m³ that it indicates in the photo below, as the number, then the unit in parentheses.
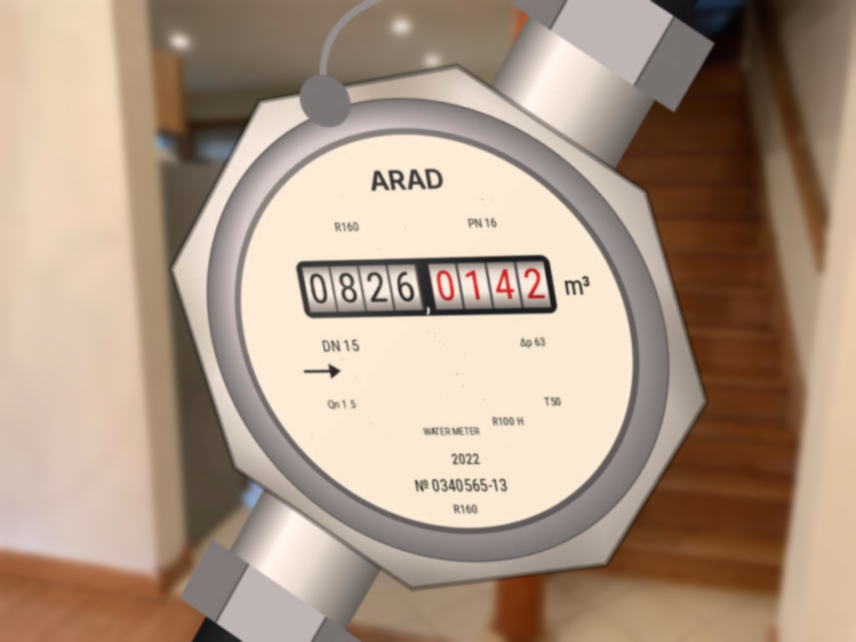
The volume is 826.0142 (m³)
